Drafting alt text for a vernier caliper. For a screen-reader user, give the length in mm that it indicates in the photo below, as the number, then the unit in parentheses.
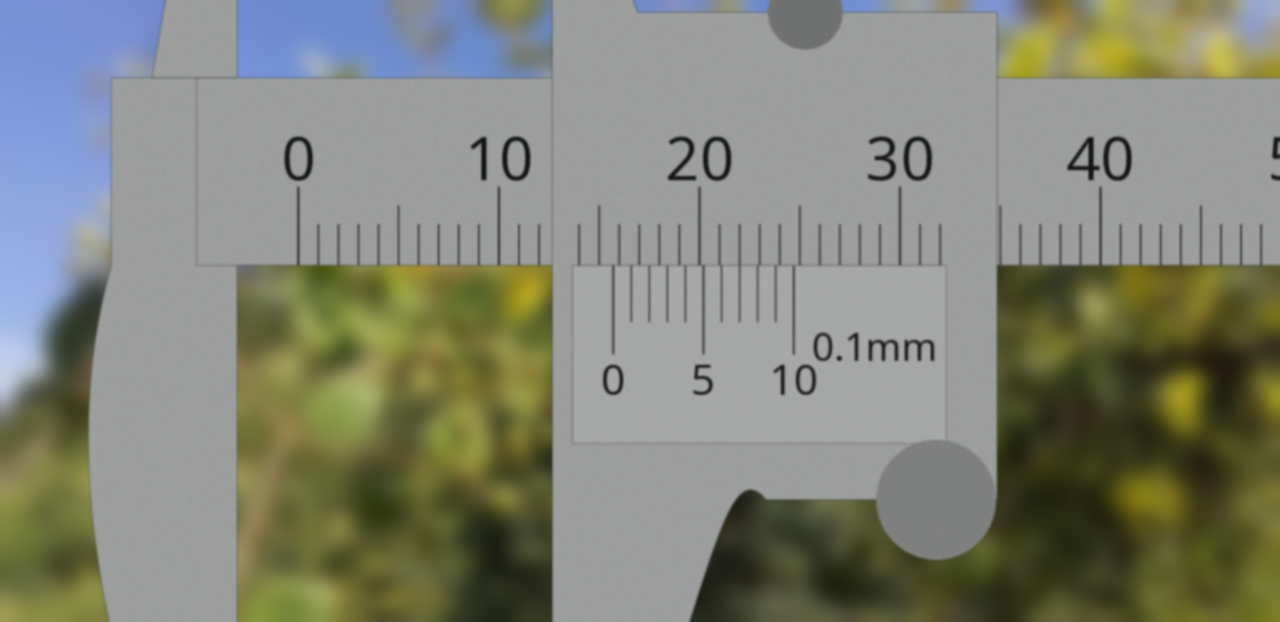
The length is 15.7 (mm)
